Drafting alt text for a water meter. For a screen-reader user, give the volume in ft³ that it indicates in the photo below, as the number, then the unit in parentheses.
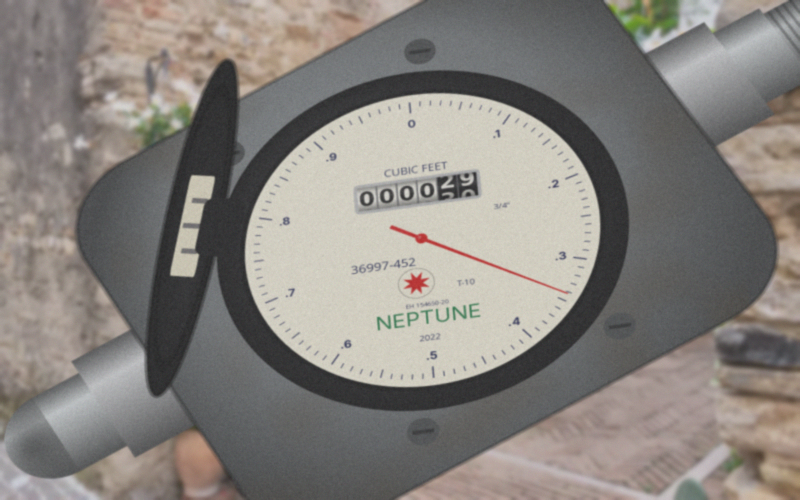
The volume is 29.34 (ft³)
